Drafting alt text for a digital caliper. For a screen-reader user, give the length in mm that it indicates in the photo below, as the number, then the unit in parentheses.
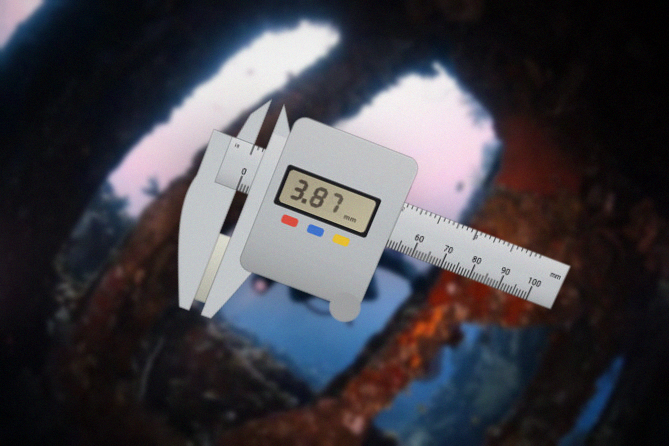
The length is 3.87 (mm)
